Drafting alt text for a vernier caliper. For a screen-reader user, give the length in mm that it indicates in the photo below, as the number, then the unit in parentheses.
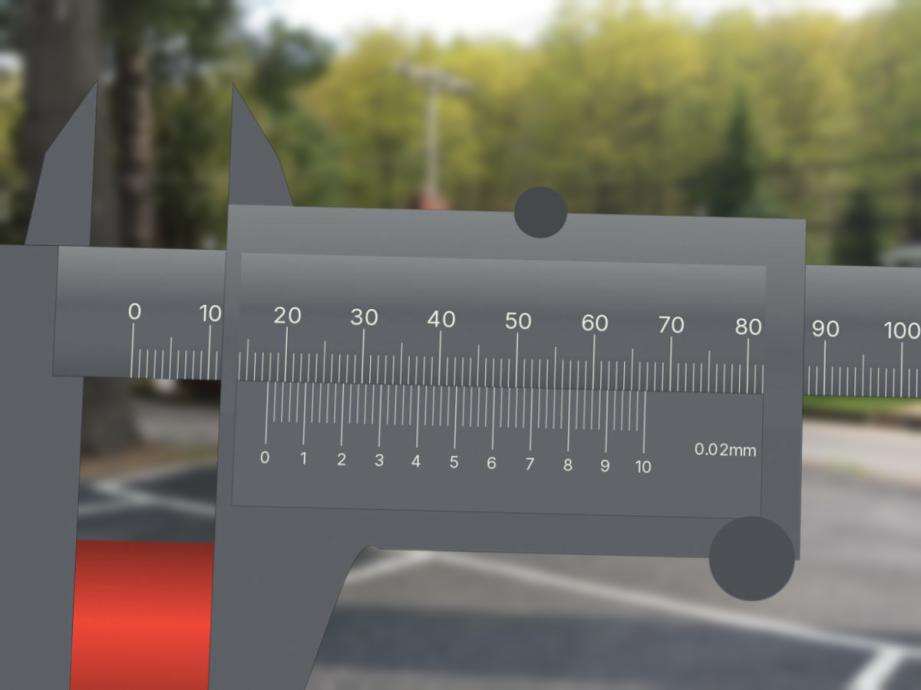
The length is 17.8 (mm)
